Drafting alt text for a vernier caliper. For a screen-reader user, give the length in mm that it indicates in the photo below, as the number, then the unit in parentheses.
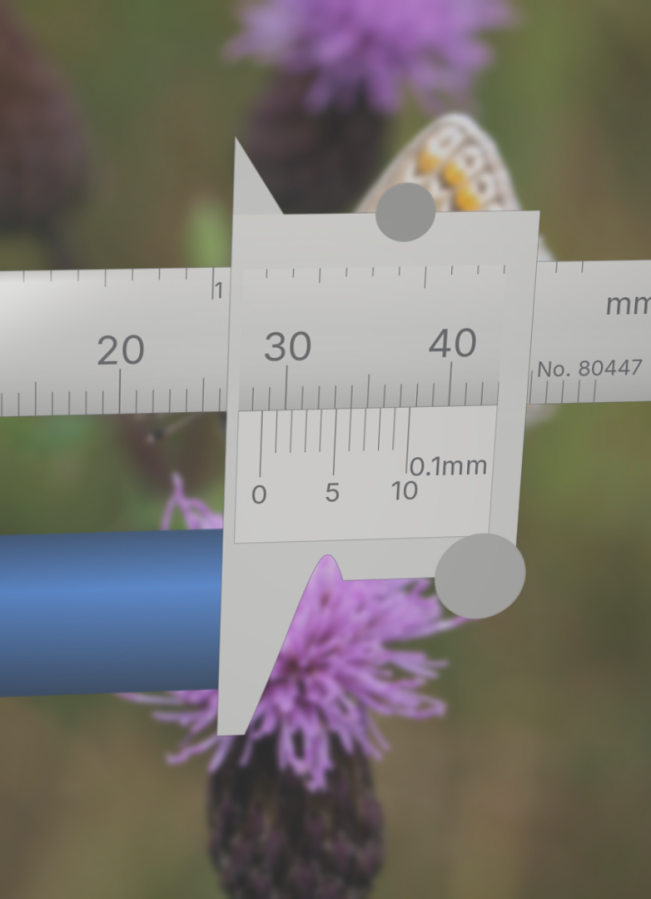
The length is 28.6 (mm)
